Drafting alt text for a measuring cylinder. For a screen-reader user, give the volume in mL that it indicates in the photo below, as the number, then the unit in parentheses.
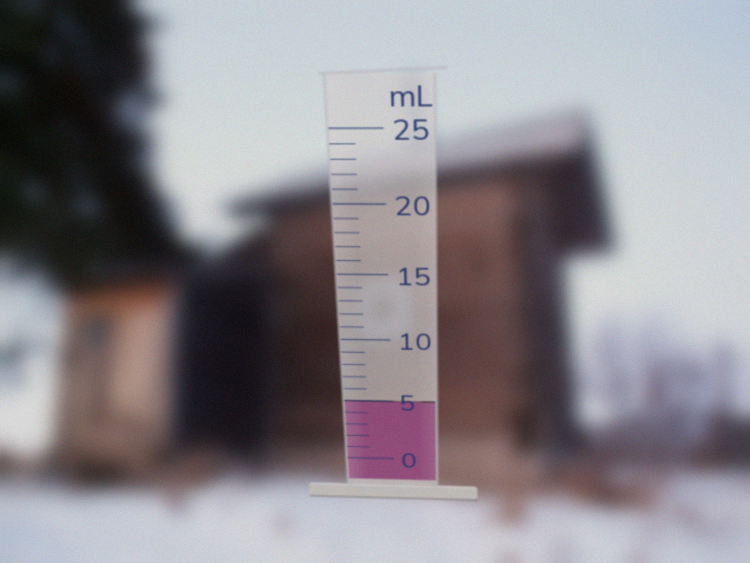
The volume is 5 (mL)
